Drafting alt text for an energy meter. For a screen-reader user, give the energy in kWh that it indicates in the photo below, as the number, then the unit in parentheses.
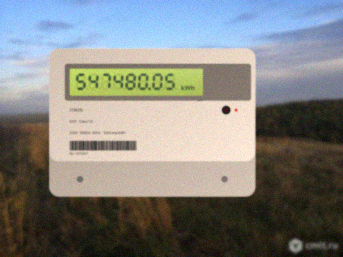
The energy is 547480.05 (kWh)
